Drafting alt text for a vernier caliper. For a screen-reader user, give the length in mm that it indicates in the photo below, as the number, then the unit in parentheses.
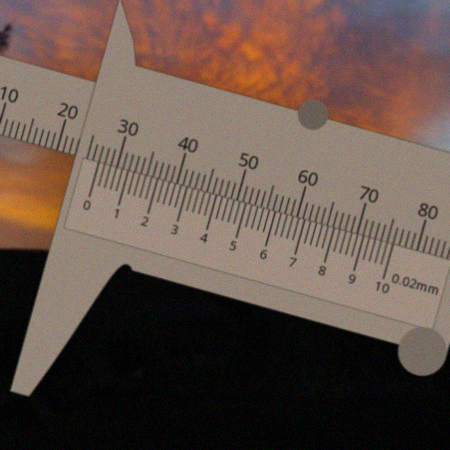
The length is 27.0 (mm)
